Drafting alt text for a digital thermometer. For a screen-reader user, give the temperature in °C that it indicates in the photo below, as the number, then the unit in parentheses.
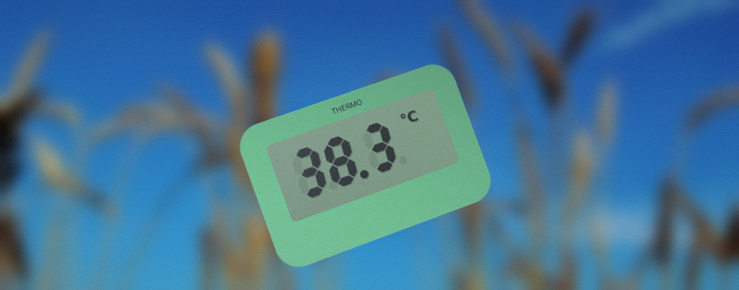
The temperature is 38.3 (°C)
